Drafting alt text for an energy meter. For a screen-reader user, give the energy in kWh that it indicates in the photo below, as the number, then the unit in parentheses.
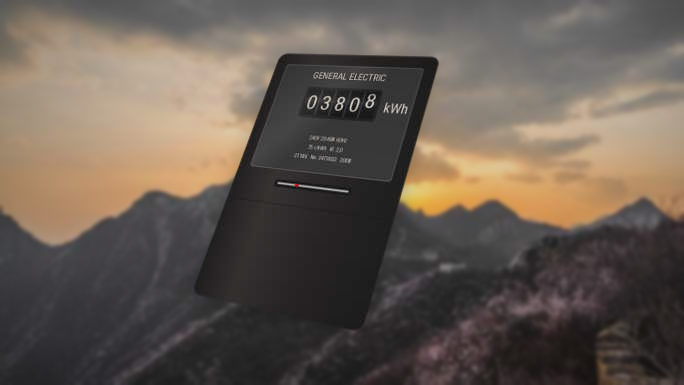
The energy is 3808 (kWh)
